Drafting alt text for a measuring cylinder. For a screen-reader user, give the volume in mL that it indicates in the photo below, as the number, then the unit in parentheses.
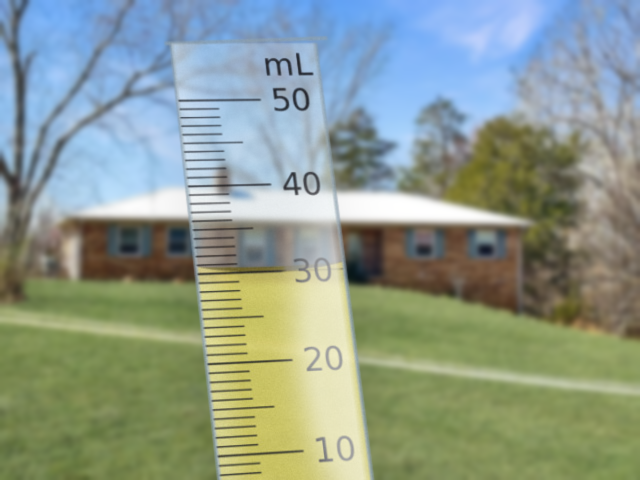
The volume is 30 (mL)
